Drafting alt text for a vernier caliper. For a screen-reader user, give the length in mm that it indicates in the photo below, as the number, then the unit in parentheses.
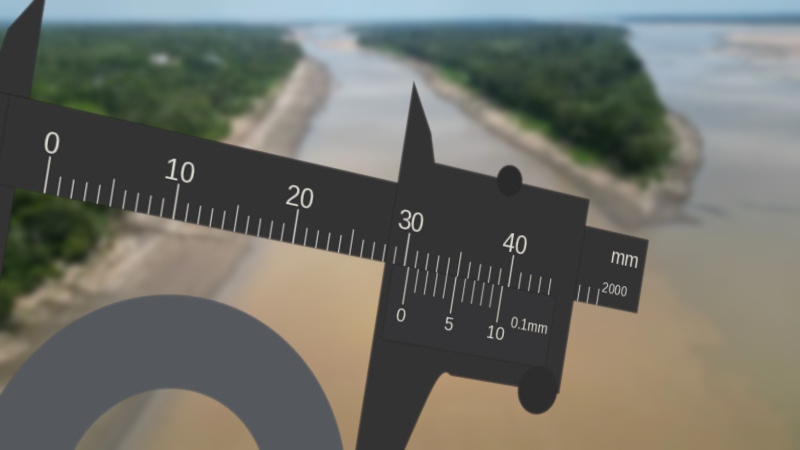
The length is 30.4 (mm)
